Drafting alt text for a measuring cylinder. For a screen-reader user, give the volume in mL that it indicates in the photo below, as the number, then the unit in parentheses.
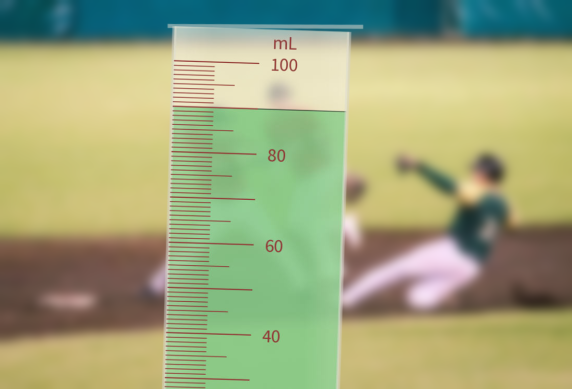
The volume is 90 (mL)
